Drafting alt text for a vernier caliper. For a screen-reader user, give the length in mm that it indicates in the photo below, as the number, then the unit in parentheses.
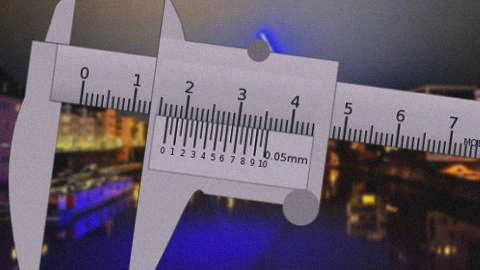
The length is 16.6 (mm)
